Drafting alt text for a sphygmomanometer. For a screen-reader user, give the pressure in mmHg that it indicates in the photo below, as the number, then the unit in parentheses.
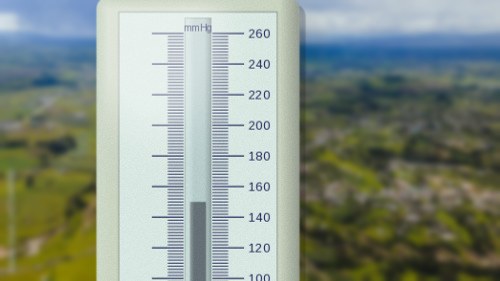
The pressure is 150 (mmHg)
